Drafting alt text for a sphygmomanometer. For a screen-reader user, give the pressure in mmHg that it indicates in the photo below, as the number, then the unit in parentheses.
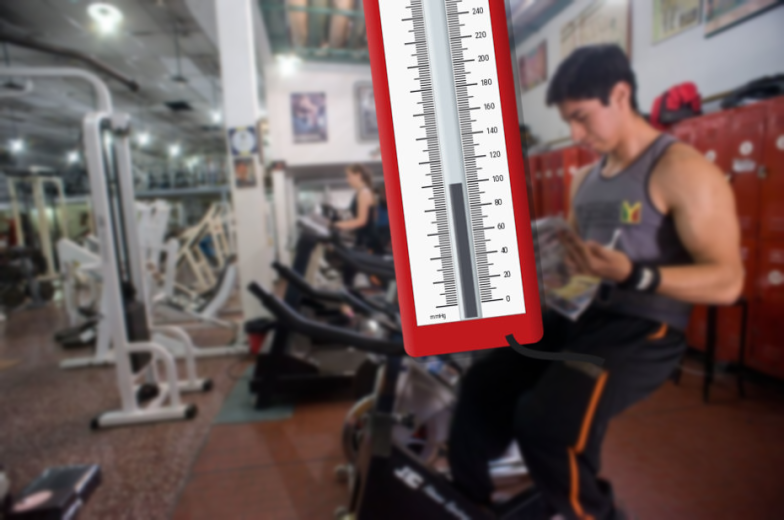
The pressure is 100 (mmHg)
